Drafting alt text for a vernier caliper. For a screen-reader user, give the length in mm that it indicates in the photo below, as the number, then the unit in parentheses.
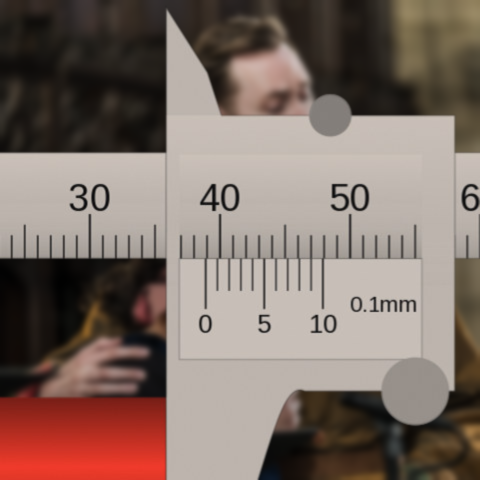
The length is 38.9 (mm)
